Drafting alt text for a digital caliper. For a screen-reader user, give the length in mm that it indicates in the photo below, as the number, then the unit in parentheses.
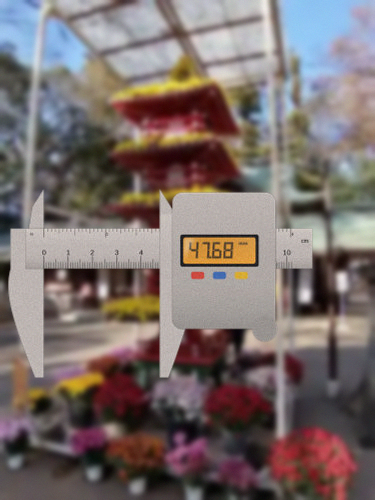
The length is 47.68 (mm)
